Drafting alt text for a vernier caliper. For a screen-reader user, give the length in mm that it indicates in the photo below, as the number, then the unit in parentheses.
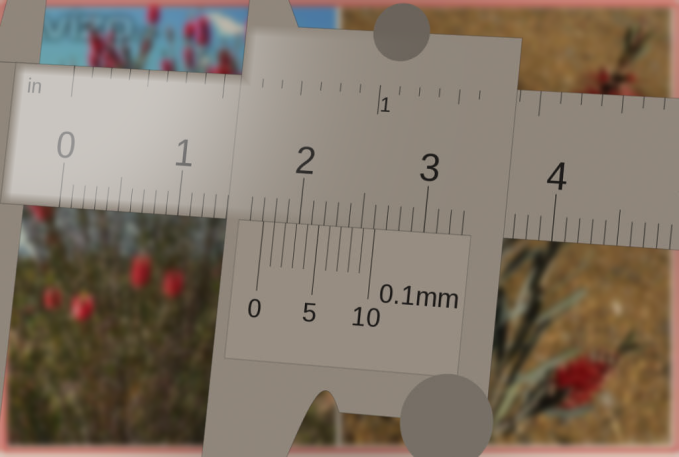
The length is 17.1 (mm)
